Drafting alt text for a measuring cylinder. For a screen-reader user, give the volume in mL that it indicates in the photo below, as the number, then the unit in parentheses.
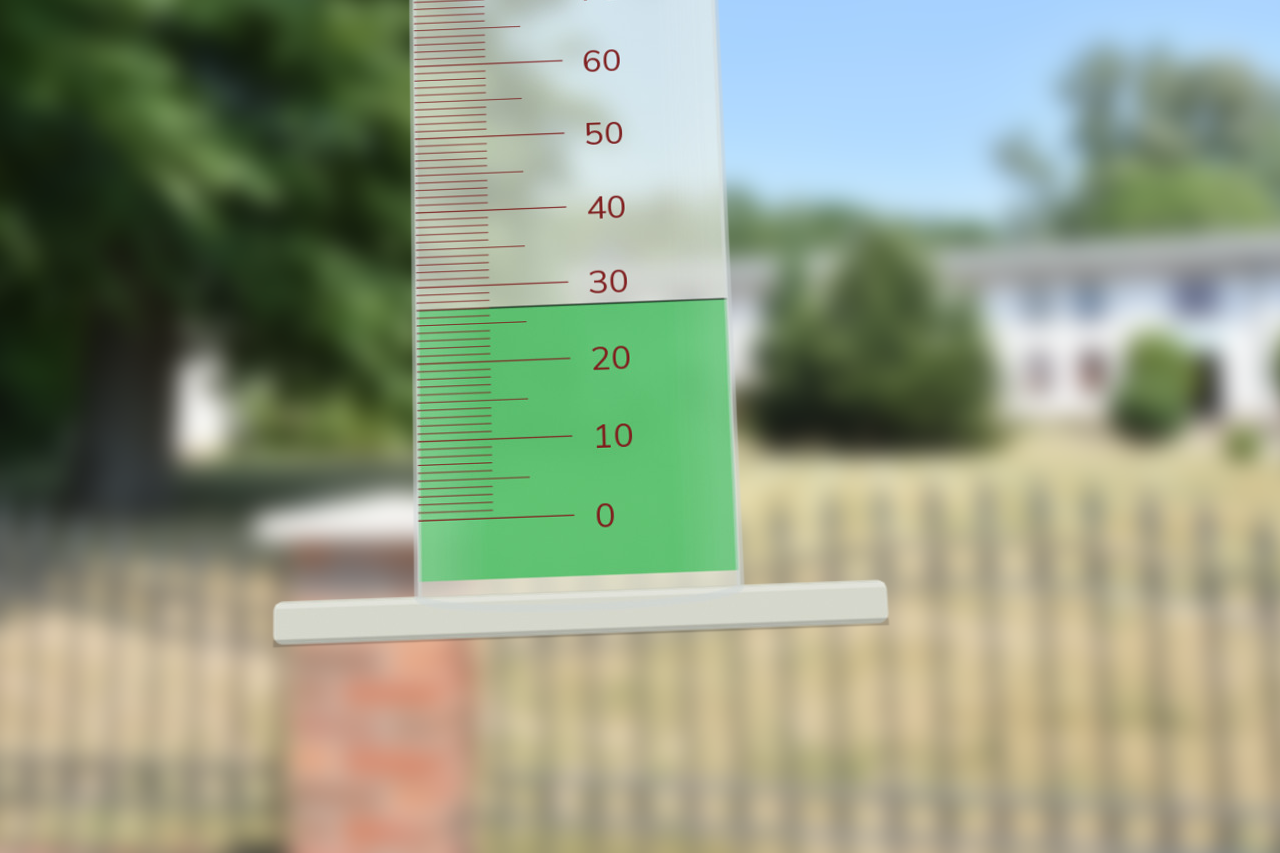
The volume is 27 (mL)
